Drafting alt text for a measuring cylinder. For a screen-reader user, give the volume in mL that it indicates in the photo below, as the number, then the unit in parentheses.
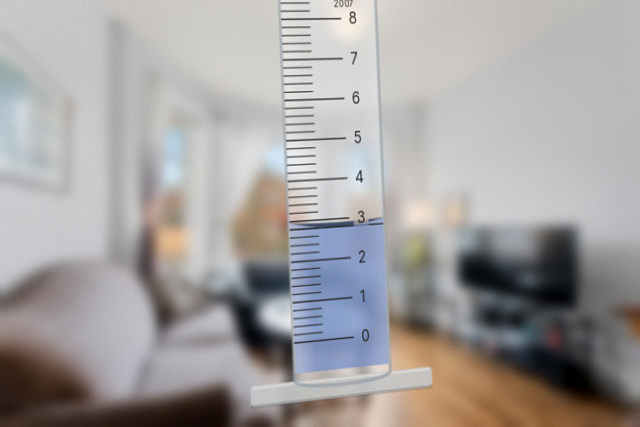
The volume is 2.8 (mL)
